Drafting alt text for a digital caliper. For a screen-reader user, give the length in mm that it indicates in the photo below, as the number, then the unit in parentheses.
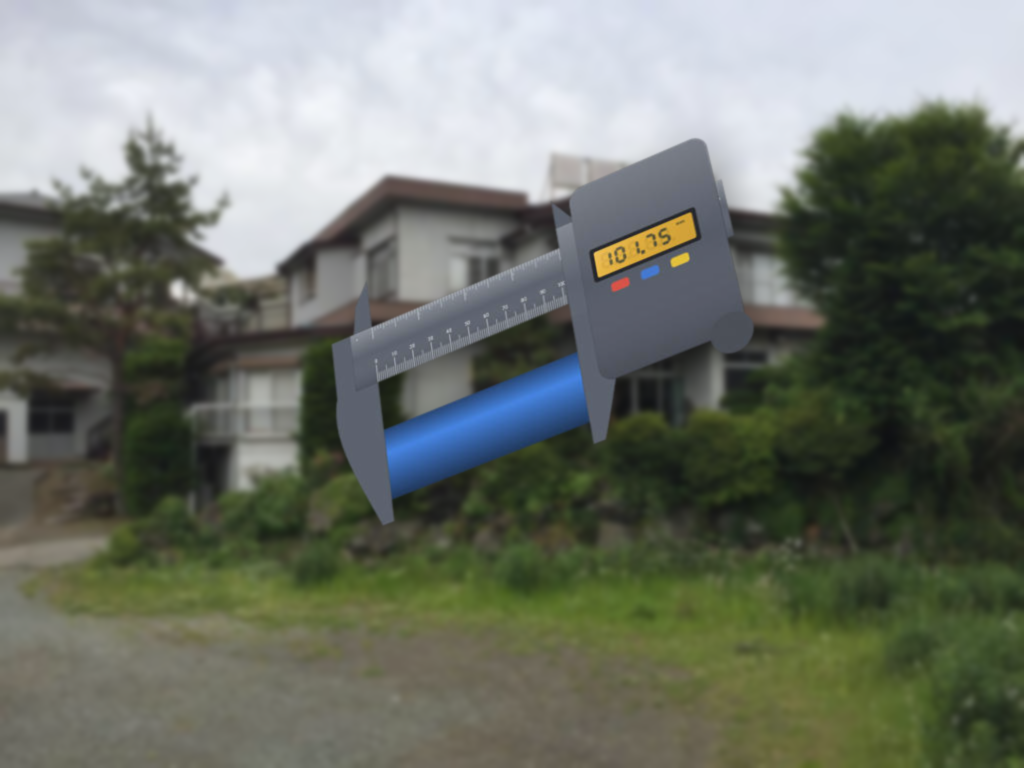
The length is 101.75 (mm)
